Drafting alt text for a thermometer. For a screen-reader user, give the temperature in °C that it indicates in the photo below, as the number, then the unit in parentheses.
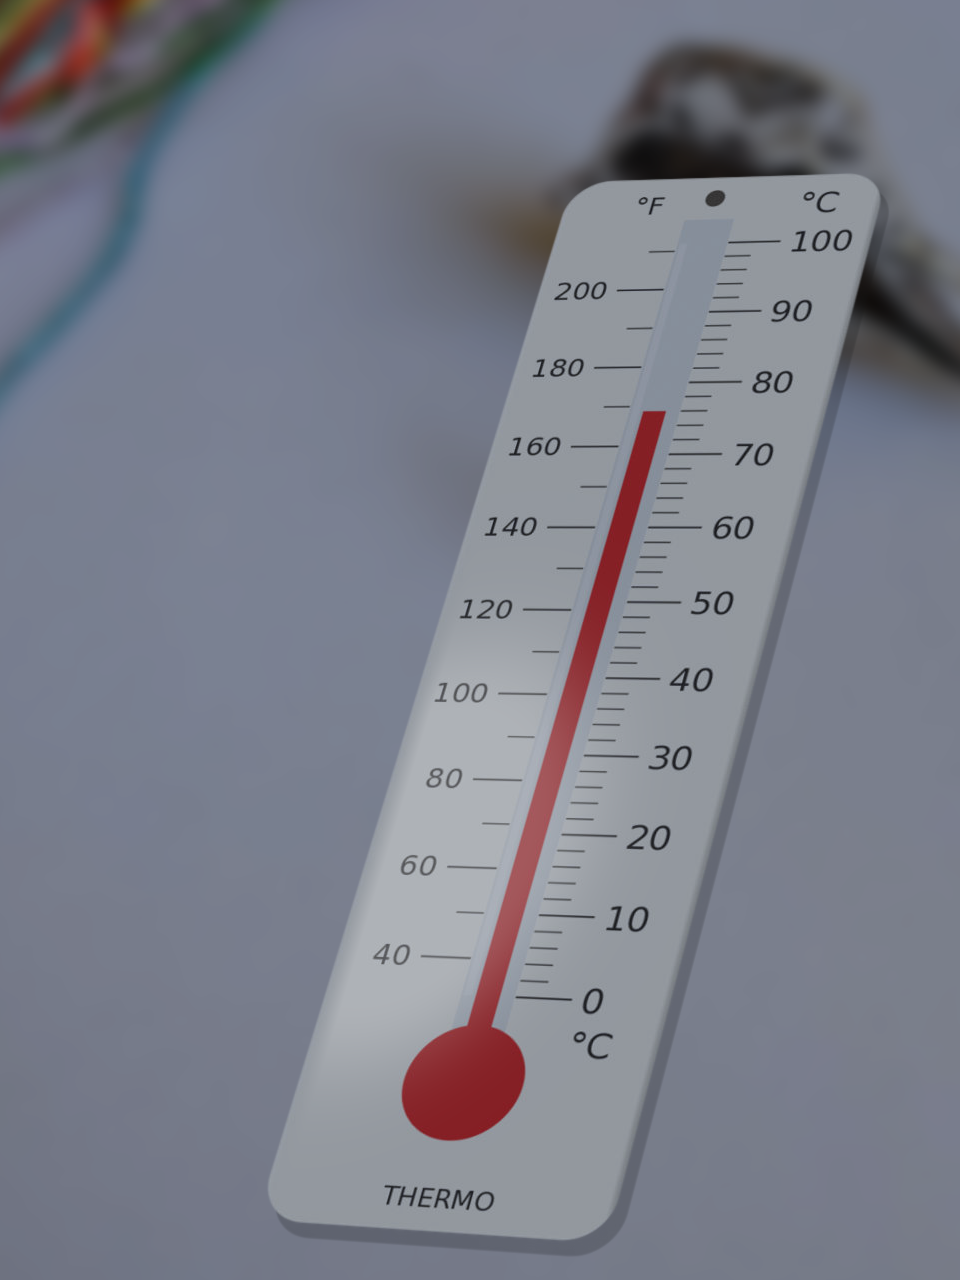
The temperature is 76 (°C)
